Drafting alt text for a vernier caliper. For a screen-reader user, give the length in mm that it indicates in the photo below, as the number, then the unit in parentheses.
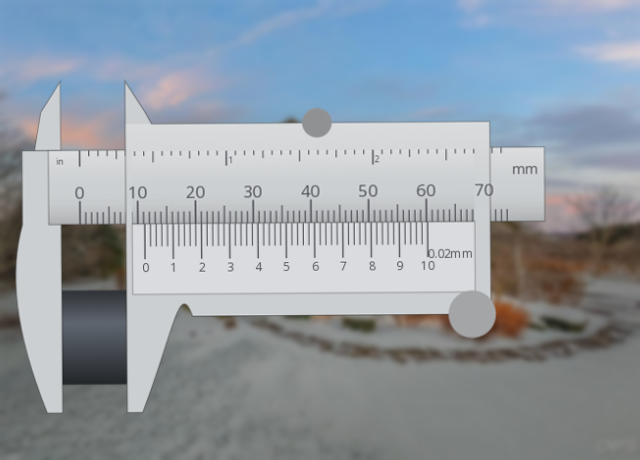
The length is 11.2 (mm)
